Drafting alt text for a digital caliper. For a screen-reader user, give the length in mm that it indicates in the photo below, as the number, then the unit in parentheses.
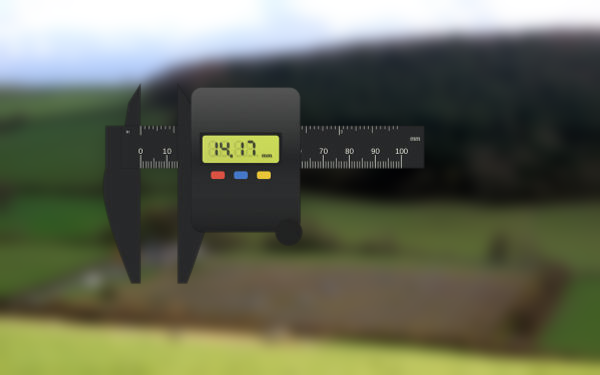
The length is 14.17 (mm)
